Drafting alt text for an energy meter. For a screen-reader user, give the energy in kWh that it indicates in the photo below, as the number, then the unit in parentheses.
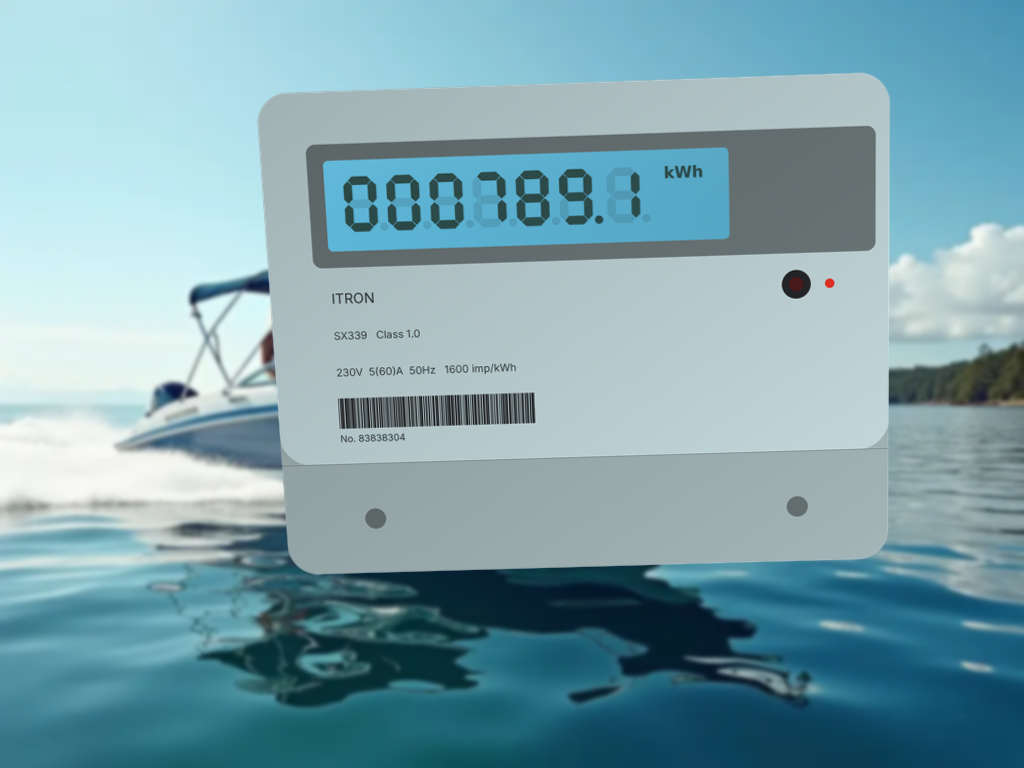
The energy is 789.1 (kWh)
